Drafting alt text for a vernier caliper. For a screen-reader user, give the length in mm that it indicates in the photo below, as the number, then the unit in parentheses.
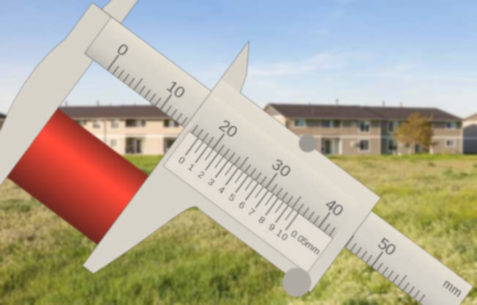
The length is 17.2 (mm)
